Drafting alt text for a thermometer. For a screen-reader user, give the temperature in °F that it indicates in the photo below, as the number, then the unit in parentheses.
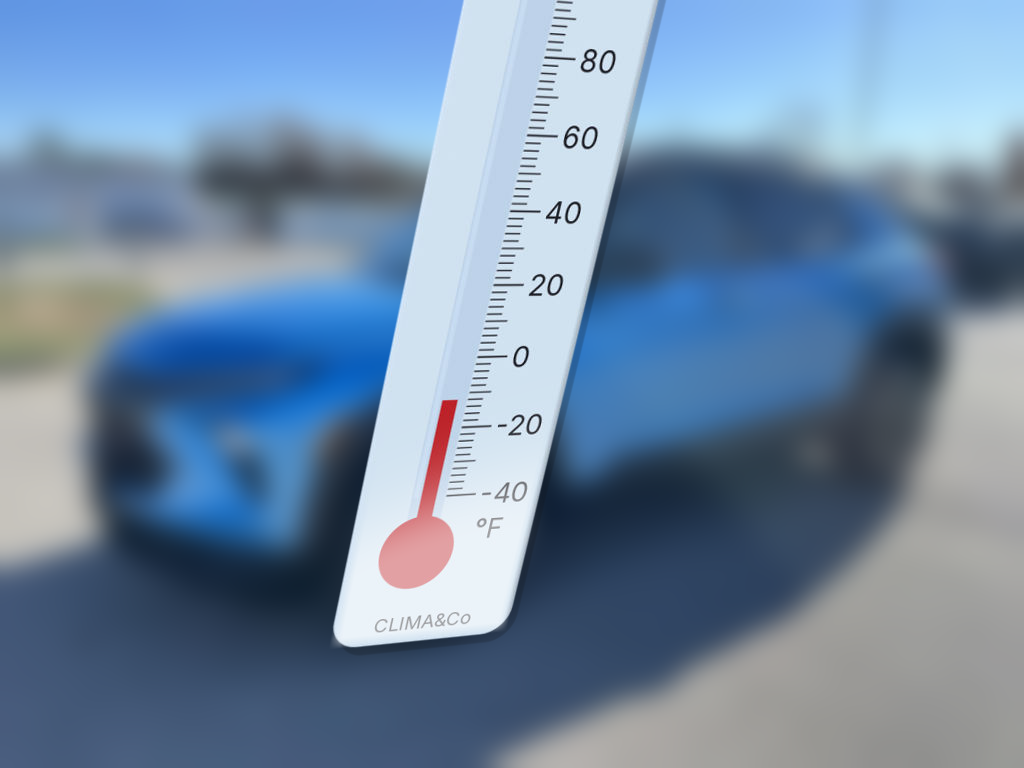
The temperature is -12 (°F)
